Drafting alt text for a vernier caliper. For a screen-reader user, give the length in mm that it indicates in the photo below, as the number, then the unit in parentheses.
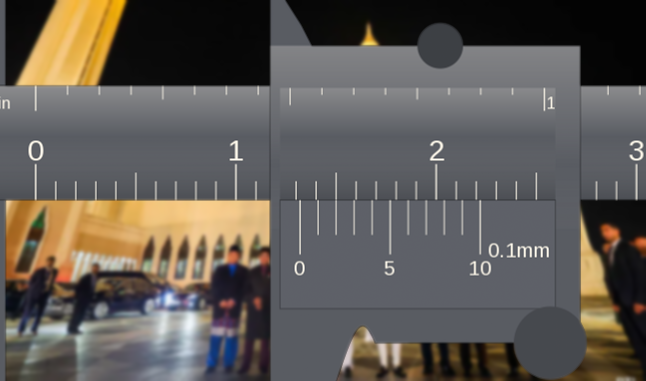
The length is 13.2 (mm)
